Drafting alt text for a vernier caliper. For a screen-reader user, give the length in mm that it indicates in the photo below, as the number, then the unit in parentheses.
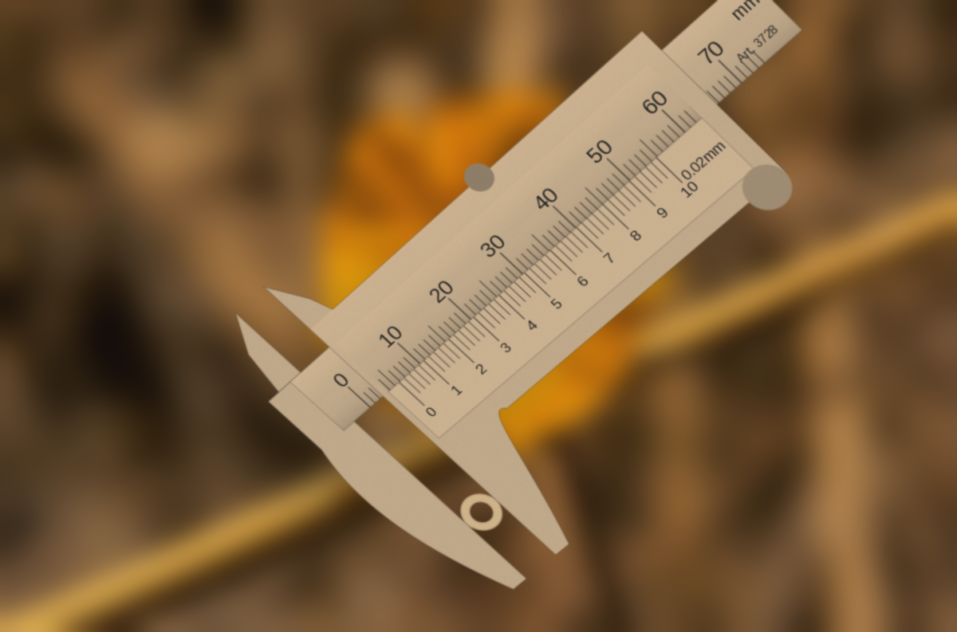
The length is 5.8 (mm)
